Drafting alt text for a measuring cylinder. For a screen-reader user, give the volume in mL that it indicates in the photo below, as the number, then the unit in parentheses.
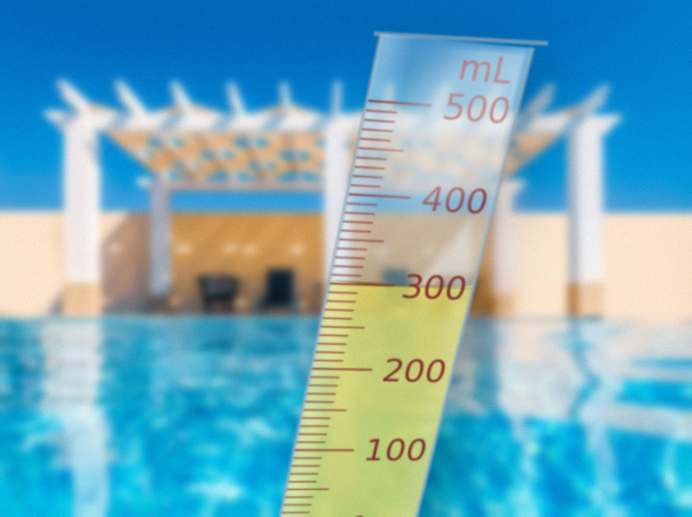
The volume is 300 (mL)
